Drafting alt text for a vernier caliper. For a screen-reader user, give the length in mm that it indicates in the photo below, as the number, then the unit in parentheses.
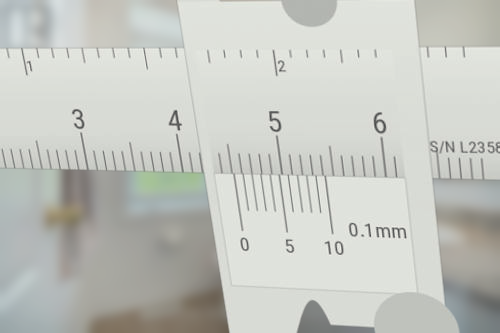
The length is 45.2 (mm)
